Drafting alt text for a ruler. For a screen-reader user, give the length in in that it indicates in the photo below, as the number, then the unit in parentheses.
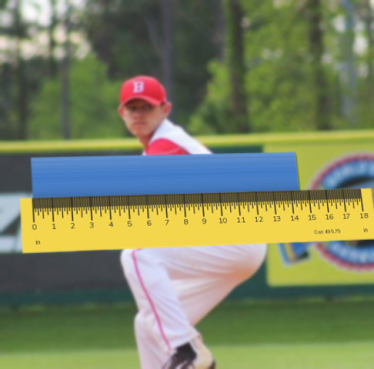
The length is 14.5 (in)
